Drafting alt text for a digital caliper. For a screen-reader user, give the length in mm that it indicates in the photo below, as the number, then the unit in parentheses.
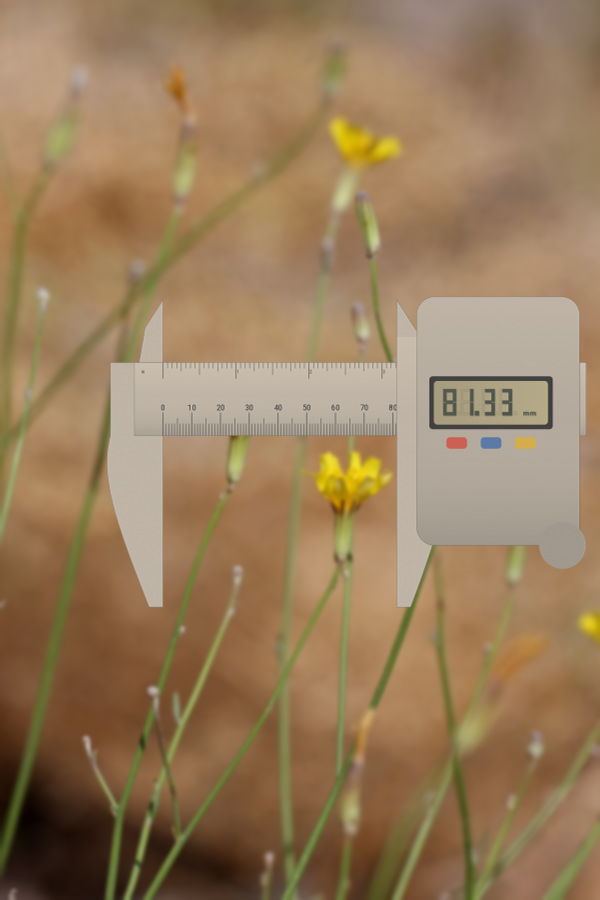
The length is 81.33 (mm)
